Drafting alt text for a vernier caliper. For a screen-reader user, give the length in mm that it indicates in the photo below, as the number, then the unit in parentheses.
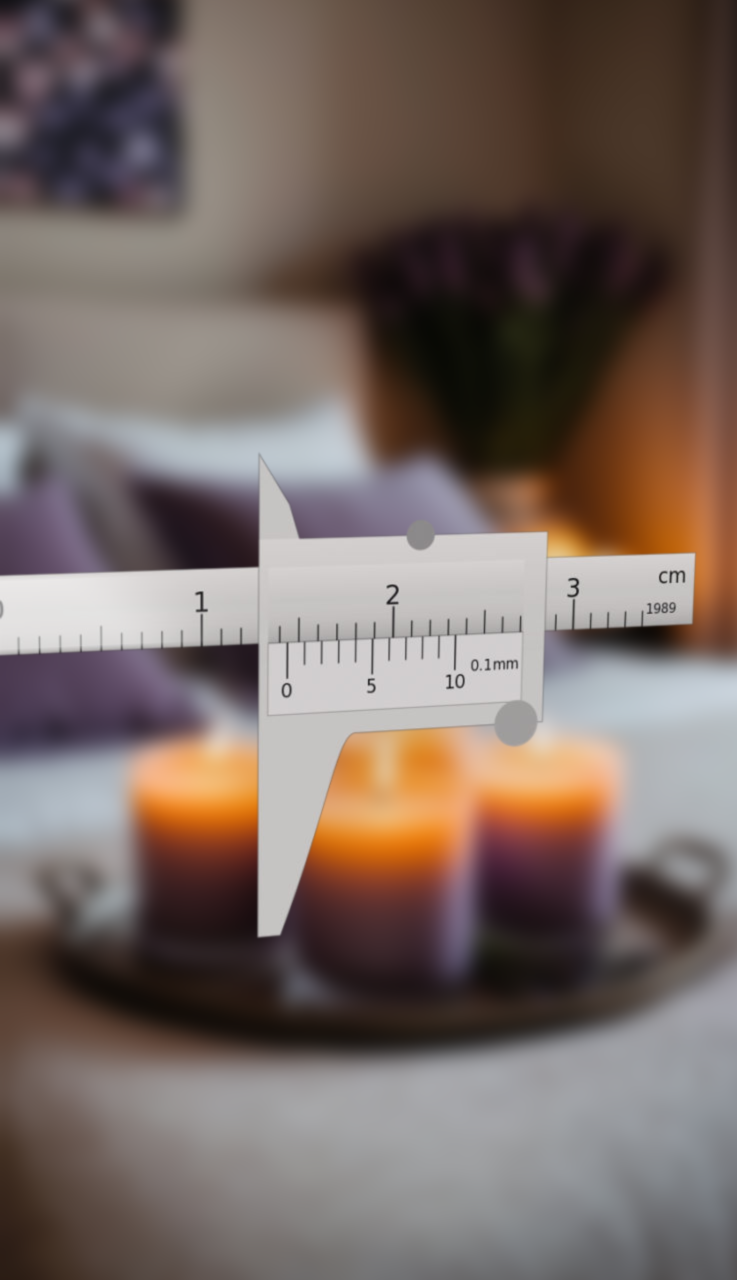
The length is 14.4 (mm)
